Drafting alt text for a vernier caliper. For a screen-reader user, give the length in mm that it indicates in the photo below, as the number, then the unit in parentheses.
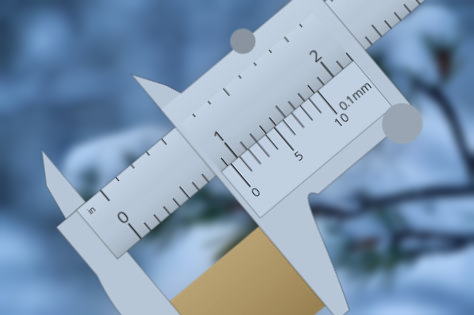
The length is 9.3 (mm)
